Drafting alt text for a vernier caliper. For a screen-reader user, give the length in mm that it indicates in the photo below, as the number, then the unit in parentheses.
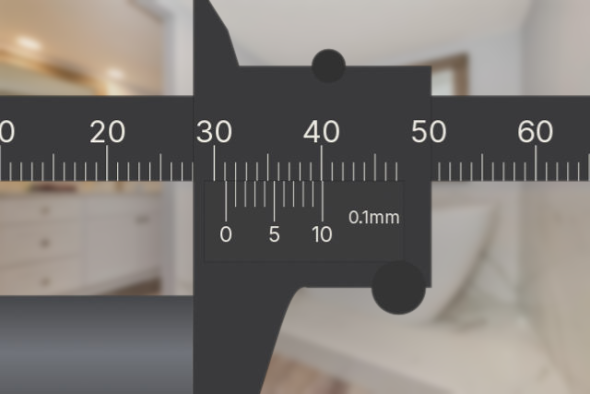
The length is 31.1 (mm)
